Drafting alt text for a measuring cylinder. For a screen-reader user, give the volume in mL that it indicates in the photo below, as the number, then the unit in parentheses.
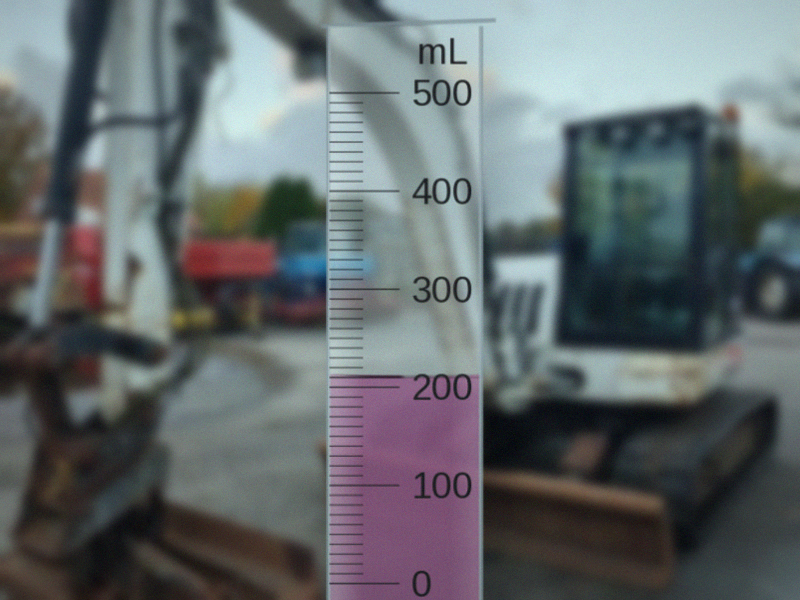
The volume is 210 (mL)
